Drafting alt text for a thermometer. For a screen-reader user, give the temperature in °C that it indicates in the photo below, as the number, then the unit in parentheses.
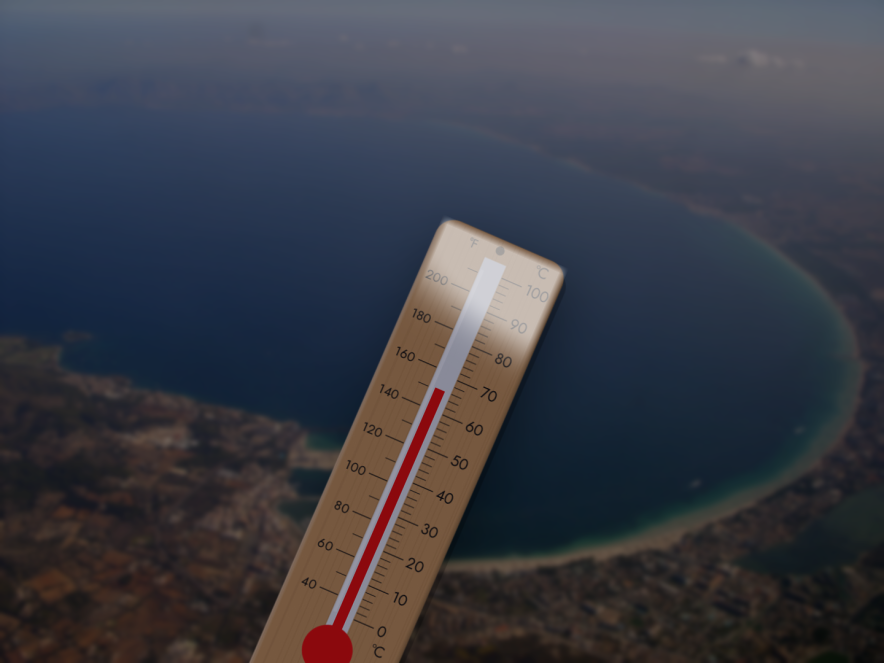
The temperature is 66 (°C)
